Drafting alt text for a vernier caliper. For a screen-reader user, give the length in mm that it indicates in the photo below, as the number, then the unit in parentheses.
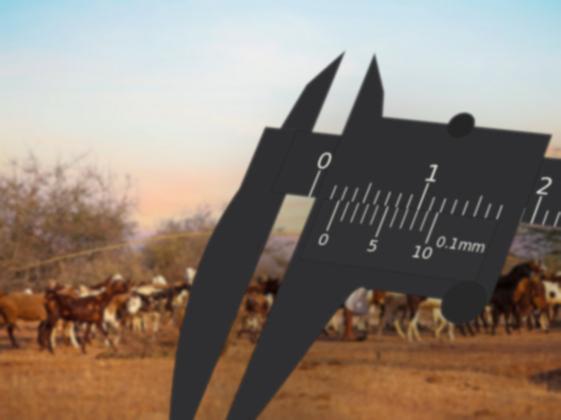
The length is 2.8 (mm)
